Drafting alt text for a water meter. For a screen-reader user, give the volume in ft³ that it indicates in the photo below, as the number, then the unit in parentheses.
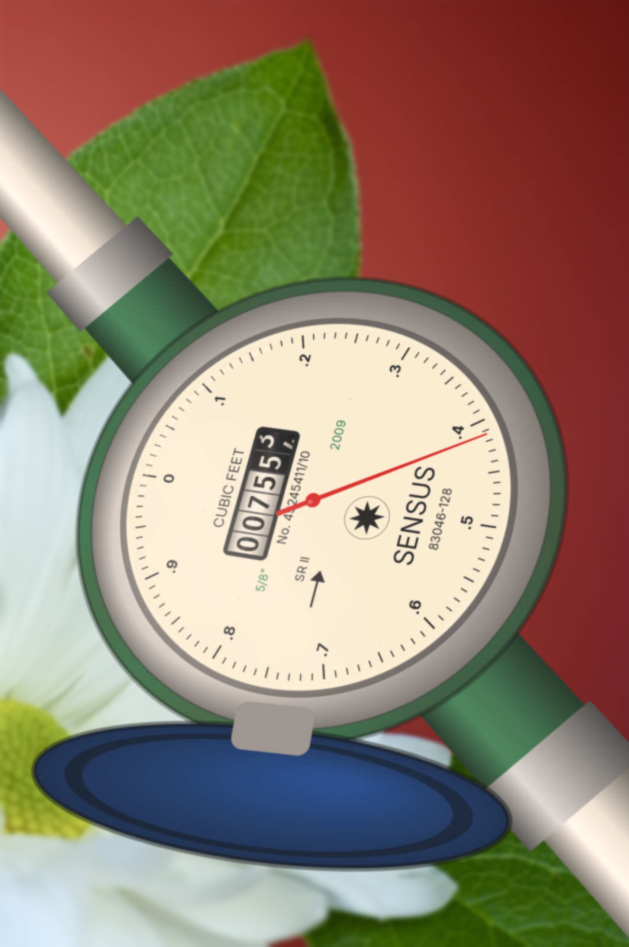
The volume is 7553.41 (ft³)
